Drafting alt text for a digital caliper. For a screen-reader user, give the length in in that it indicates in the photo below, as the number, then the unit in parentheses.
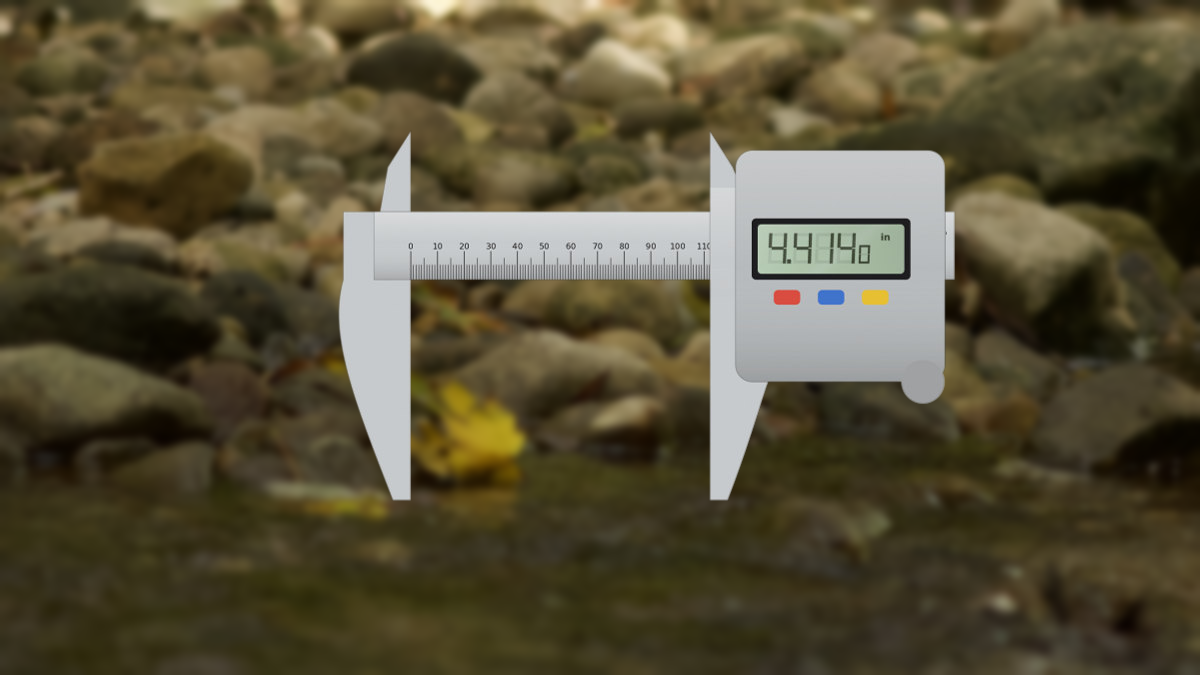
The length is 4.4140 (in)
